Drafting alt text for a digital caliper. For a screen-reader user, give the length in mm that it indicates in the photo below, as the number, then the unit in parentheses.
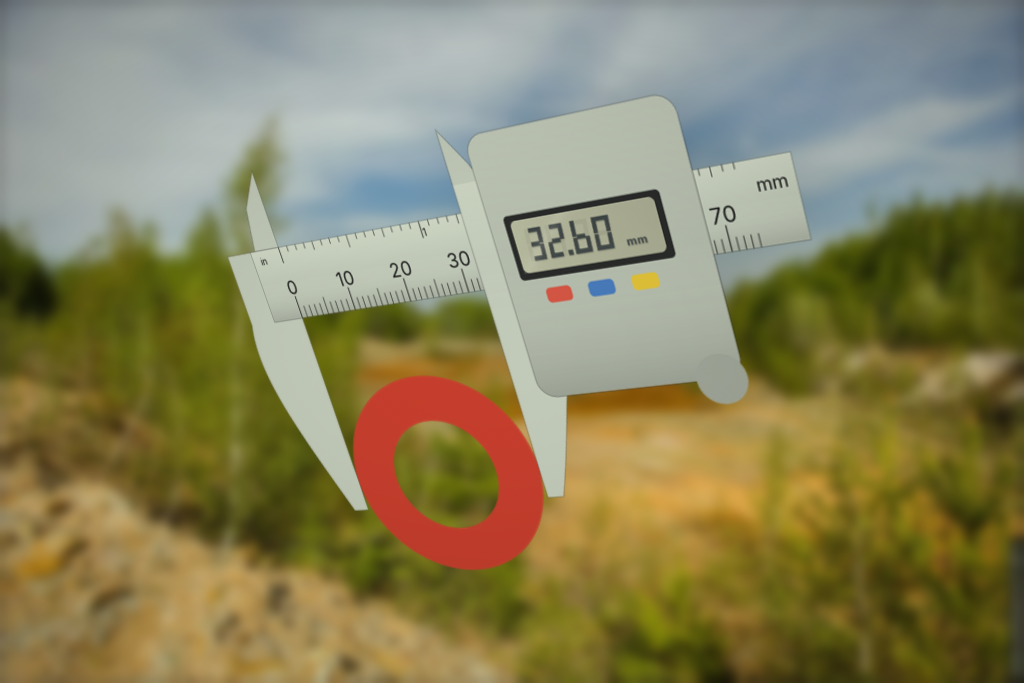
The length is 32.60 (mm)
